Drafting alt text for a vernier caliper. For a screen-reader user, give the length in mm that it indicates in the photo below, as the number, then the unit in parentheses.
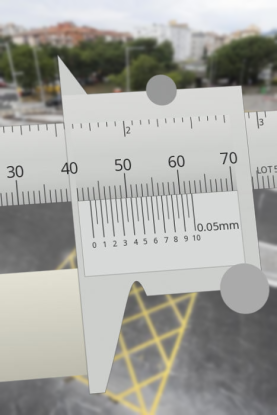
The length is 43.2 (mm)
